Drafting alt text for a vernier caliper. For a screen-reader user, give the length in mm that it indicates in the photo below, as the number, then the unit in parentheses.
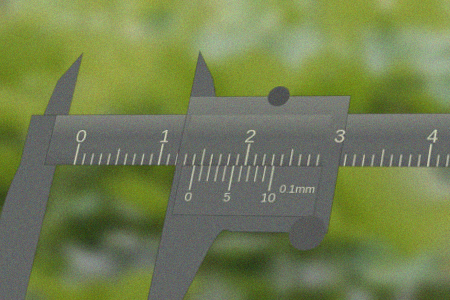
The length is 14.2 (mm)
